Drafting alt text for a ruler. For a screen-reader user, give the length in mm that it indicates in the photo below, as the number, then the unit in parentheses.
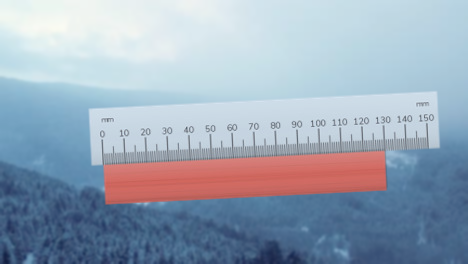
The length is 130 (mm)
